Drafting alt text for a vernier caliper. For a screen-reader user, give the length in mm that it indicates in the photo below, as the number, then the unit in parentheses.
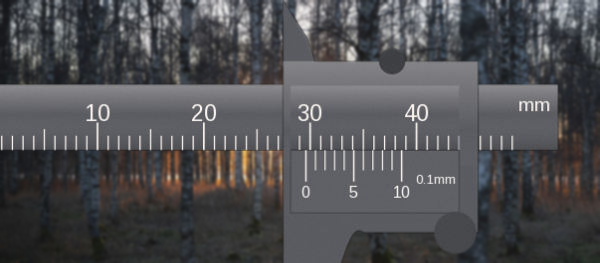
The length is 29.6 (mm)
